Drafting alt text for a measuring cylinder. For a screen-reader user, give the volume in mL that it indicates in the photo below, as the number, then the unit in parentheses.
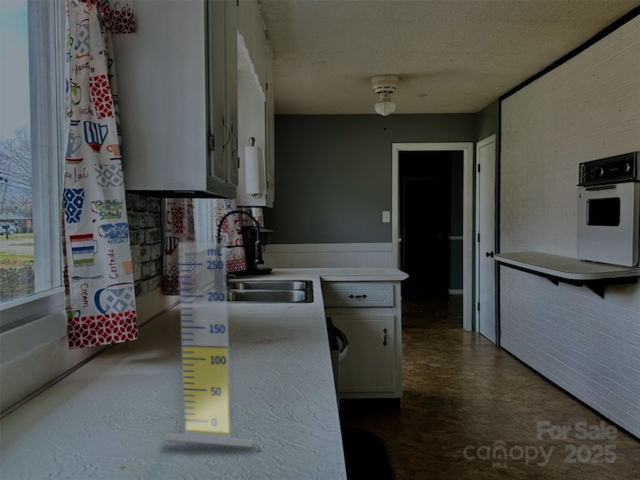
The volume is 120 (mL)
